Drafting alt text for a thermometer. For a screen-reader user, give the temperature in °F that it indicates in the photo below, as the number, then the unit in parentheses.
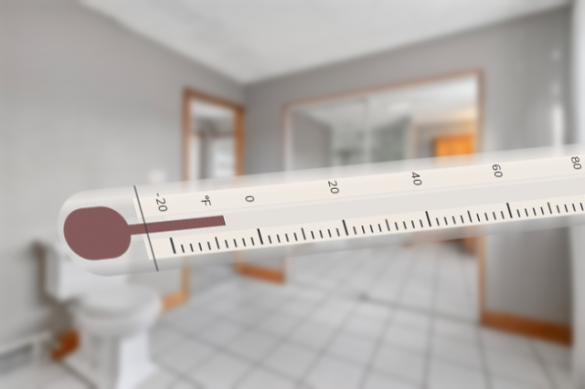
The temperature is -7 (°F)
